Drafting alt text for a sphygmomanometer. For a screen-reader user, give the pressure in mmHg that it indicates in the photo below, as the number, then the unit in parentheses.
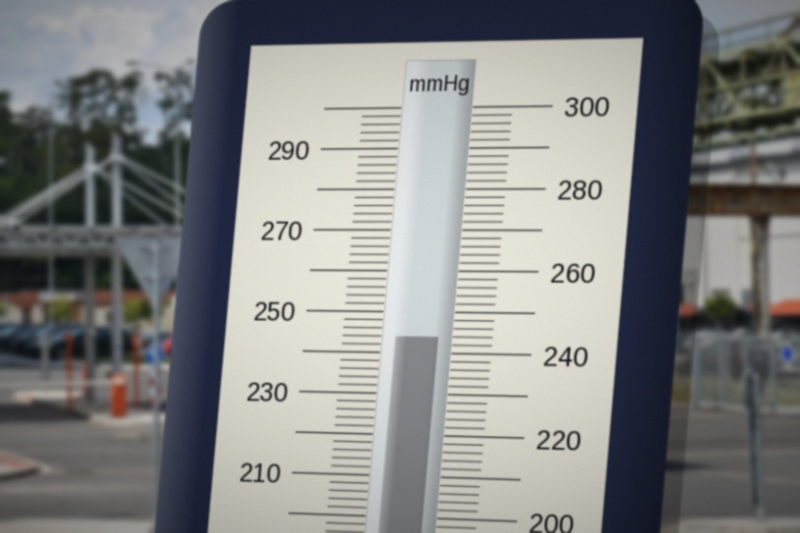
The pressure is 244 (mmHg)
